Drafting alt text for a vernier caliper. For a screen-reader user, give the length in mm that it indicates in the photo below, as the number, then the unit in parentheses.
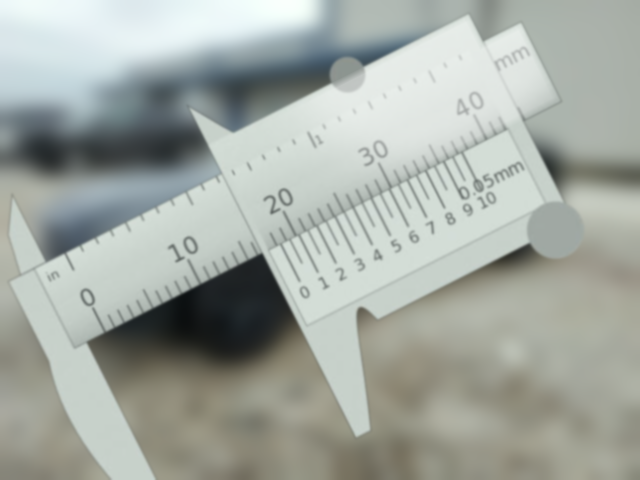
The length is 18.4 (mm)
